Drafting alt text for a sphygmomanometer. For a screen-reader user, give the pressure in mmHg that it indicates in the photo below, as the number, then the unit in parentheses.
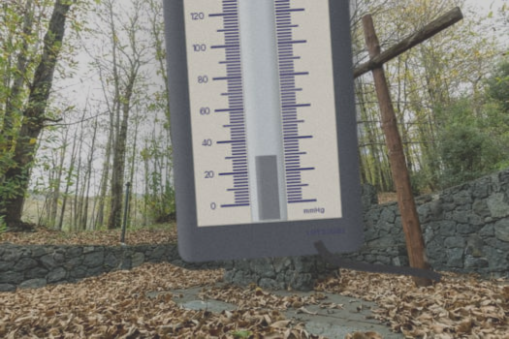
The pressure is 30 (mmHg)
